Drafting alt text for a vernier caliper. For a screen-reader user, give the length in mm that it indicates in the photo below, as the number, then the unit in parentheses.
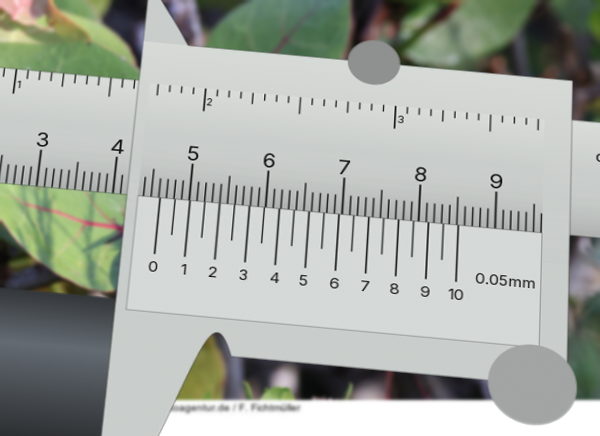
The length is 46.2 (mm)
